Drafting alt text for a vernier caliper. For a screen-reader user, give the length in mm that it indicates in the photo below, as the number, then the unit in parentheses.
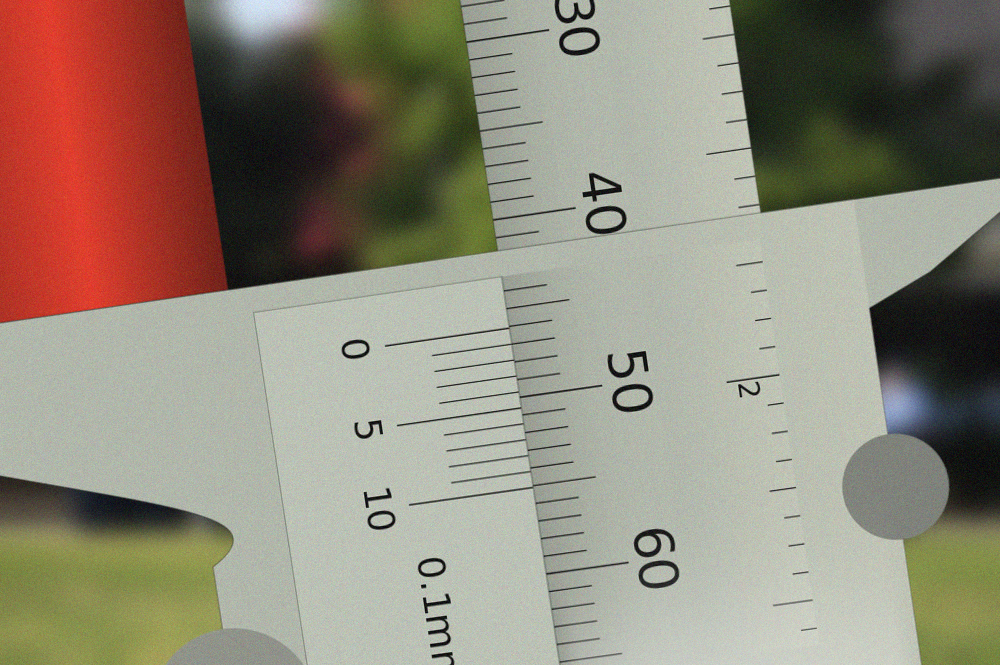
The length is 46.1 (mm)
